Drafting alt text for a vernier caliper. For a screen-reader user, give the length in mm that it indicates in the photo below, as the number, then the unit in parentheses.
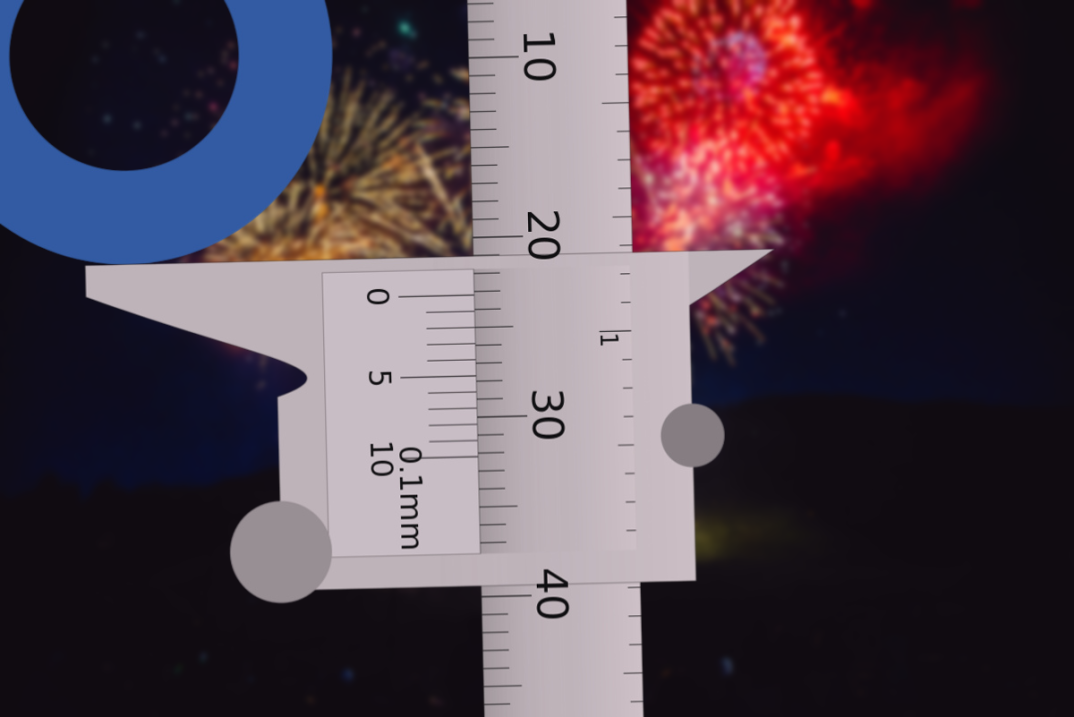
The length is 23.2 (mm)
